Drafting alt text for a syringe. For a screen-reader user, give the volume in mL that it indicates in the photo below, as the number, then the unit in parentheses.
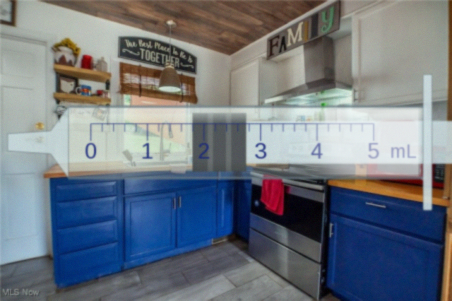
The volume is 1.8 (mL)
